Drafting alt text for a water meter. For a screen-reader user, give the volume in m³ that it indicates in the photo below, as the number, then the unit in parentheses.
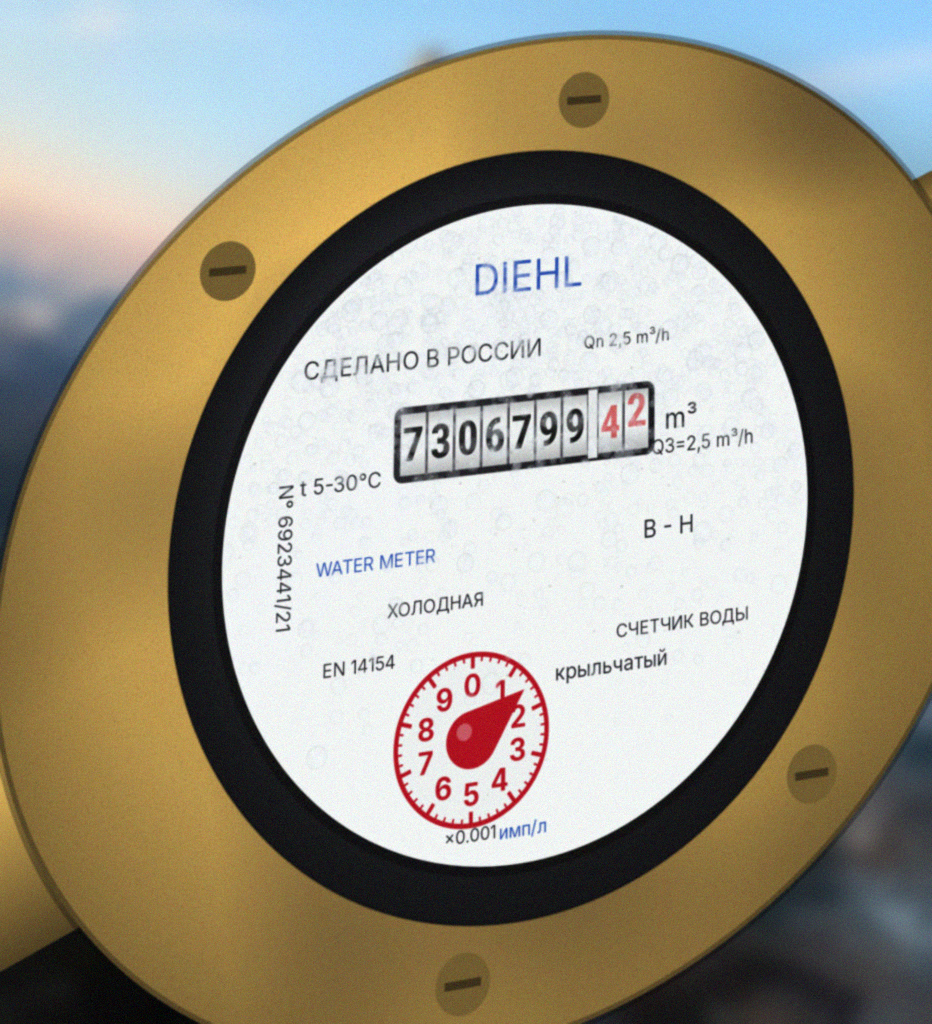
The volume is 7306799.421 (m³)
